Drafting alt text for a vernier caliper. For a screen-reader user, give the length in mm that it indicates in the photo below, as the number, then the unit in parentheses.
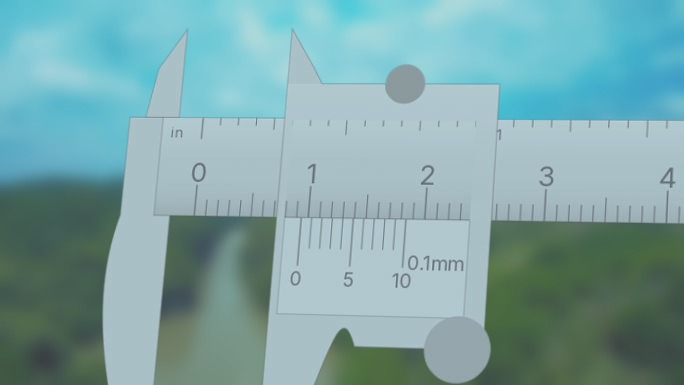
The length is 9.4 (mm)
